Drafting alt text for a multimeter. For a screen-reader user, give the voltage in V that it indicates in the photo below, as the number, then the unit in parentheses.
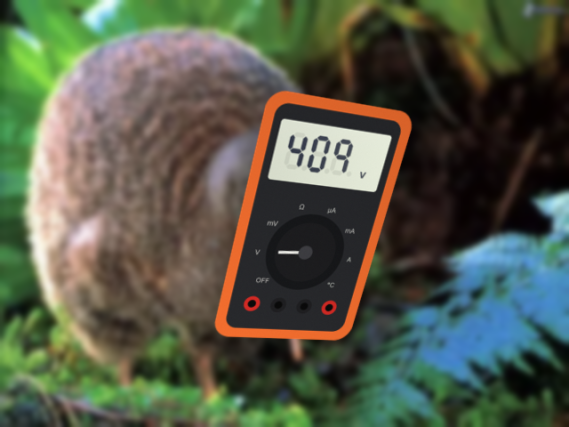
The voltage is 409 (V)
